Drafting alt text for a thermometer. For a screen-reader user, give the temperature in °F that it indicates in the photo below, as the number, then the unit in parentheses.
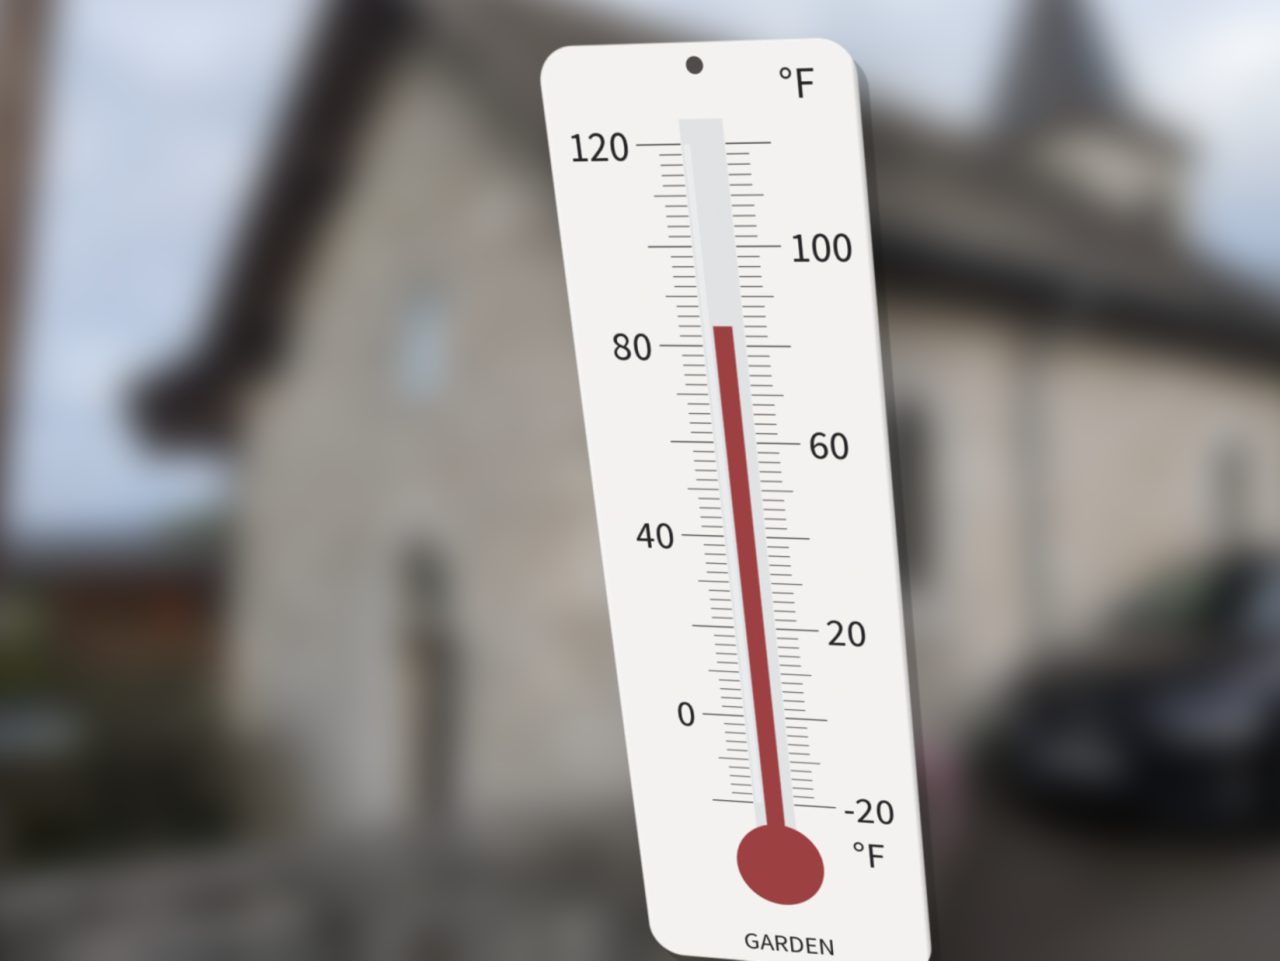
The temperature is 84 (°F)
